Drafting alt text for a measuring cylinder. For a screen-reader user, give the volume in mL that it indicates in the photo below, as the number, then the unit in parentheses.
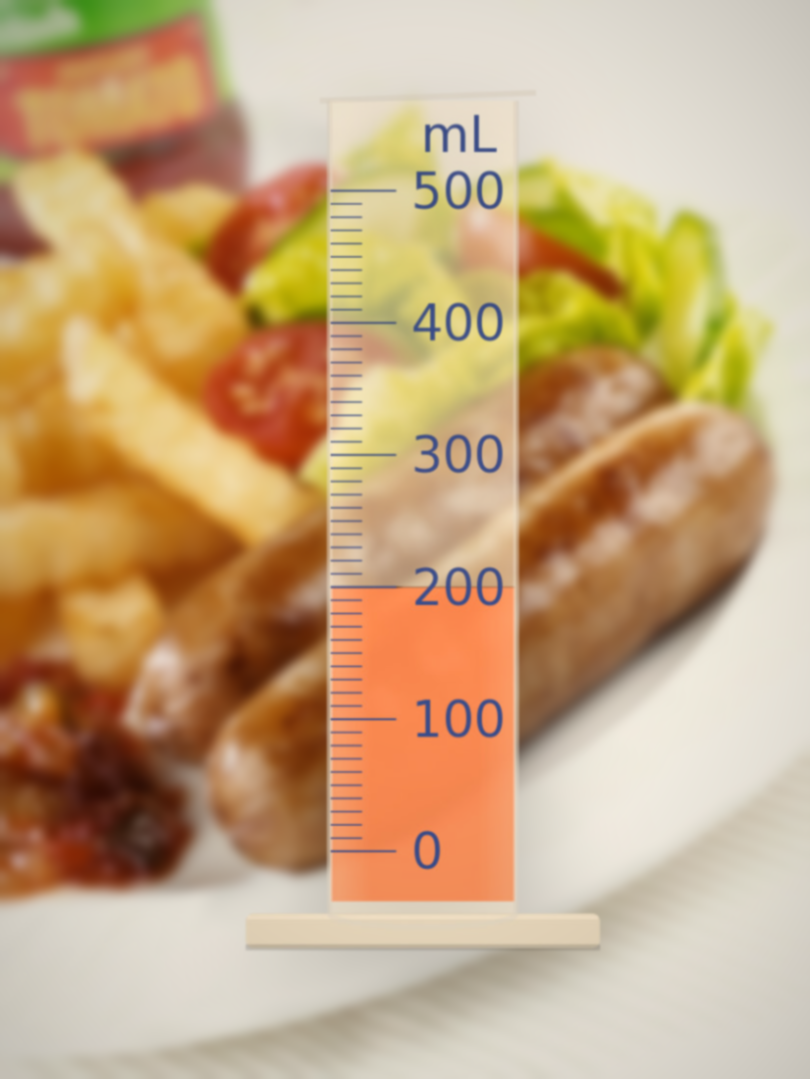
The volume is 200 (mL)
